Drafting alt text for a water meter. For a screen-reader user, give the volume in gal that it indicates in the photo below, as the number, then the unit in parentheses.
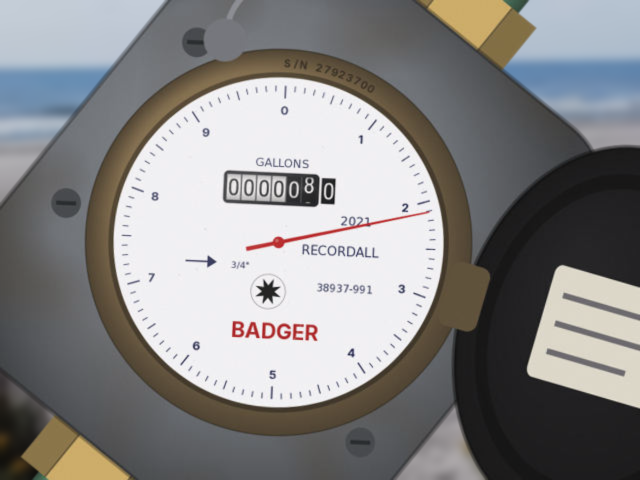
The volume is 82.1 (gal)
